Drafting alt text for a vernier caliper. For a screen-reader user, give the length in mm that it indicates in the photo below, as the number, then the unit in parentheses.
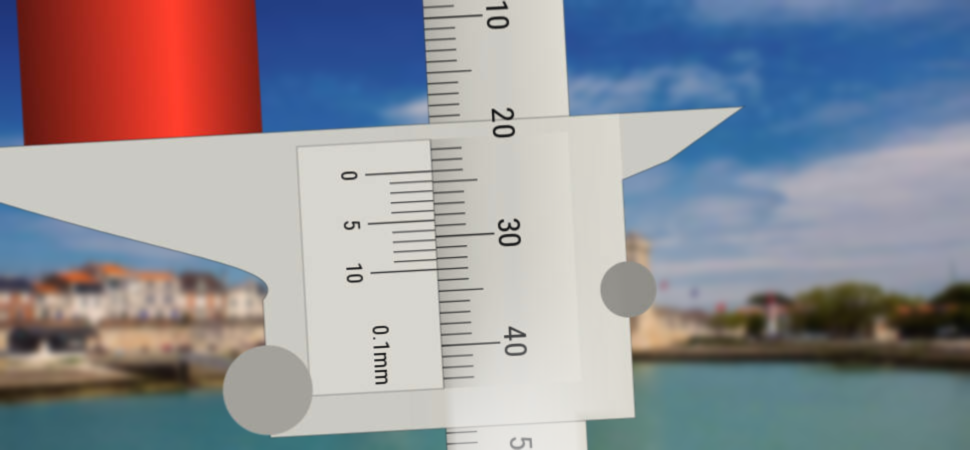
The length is 24.0 (mm)
